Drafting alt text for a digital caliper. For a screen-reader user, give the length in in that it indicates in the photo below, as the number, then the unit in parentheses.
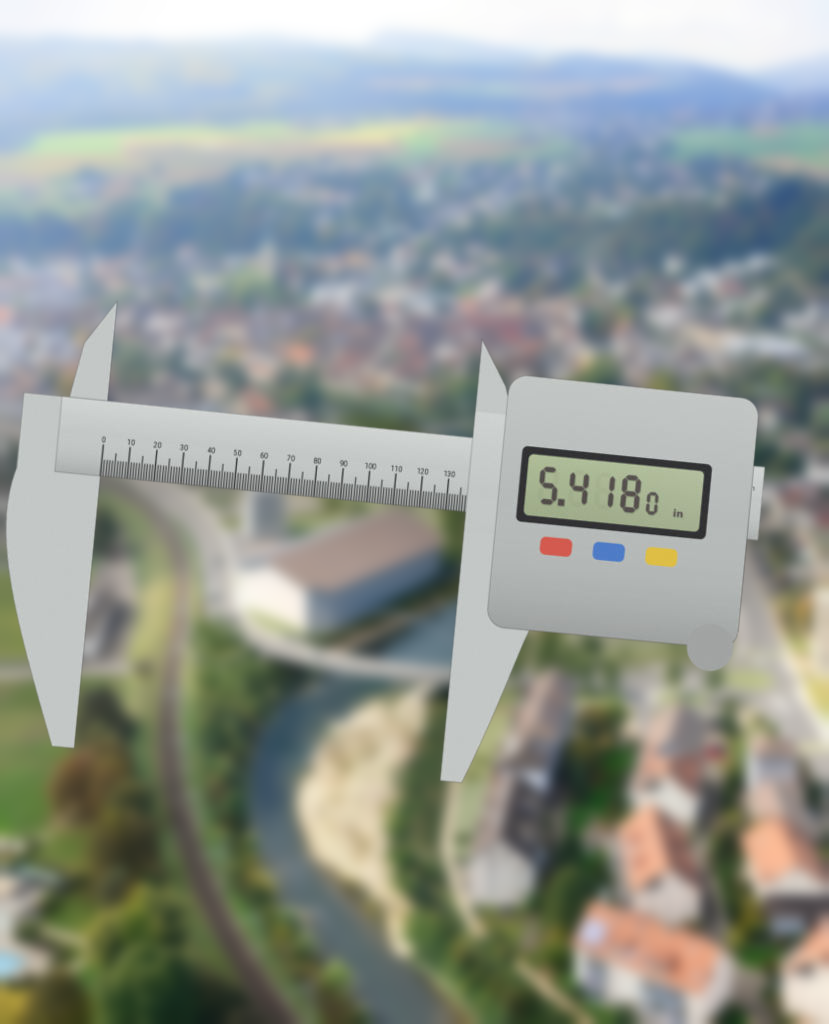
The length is 5.4180 (in)
